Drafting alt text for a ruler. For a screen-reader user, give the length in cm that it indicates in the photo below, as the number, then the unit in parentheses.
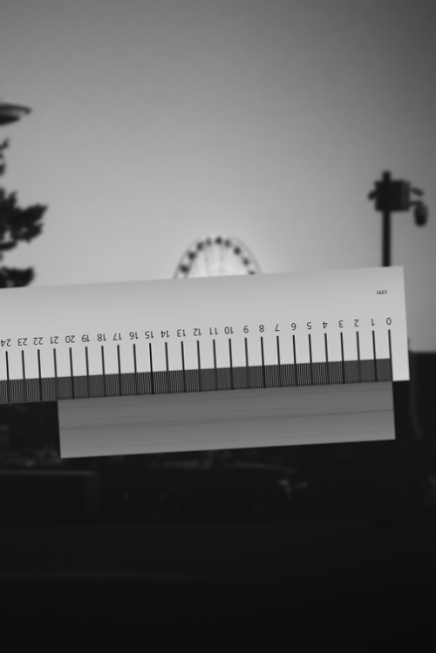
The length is 21 (cm)
